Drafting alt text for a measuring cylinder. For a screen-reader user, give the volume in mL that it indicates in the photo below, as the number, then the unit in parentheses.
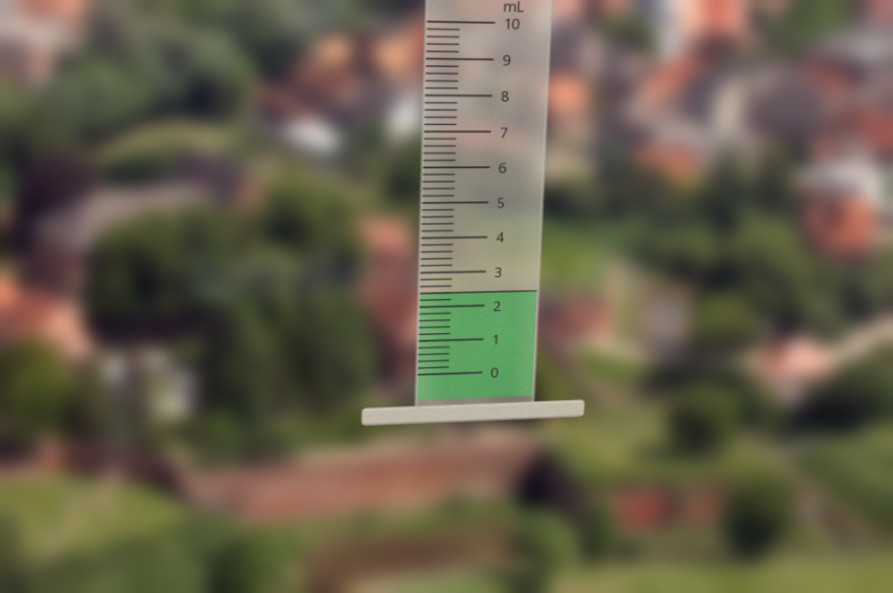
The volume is 2.4 (mL)
